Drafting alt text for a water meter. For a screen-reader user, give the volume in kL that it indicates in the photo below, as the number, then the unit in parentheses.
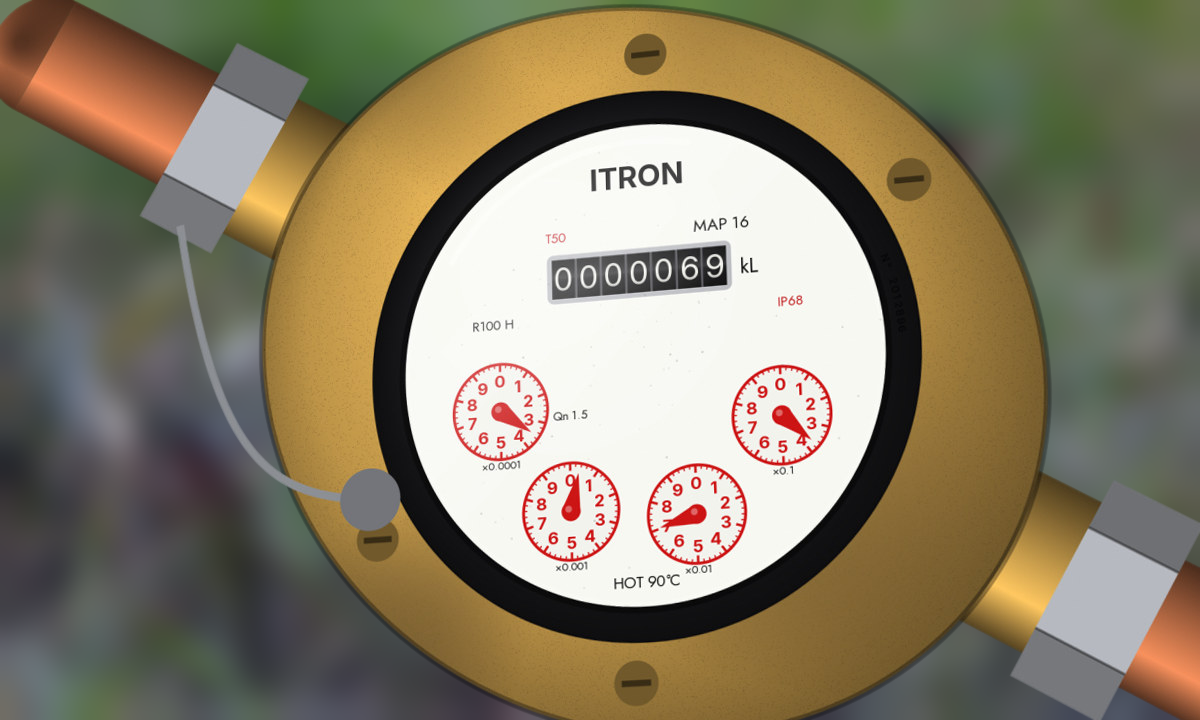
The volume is 69.3703 (kL)
